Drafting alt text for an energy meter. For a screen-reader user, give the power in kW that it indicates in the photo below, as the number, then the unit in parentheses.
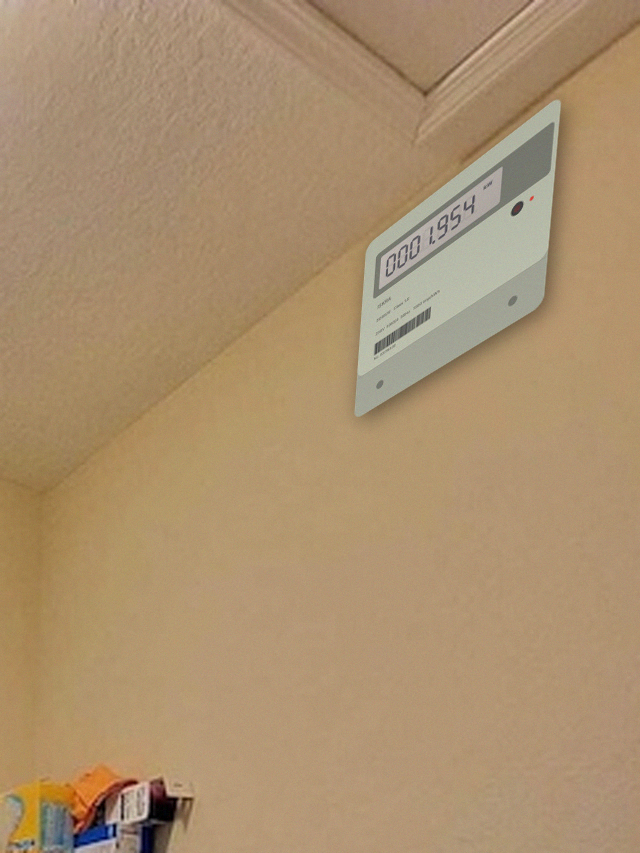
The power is 1.954 (kW)
